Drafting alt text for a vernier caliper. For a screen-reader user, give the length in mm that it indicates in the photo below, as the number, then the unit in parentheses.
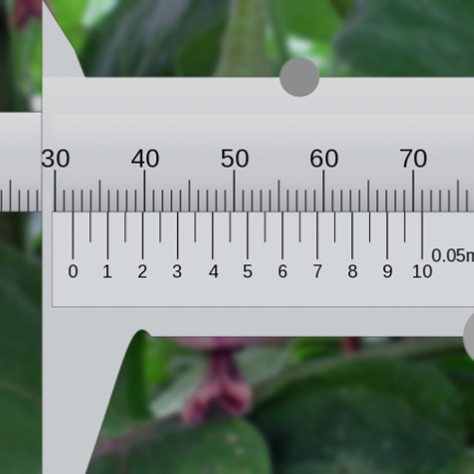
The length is 32.0 (mm)
